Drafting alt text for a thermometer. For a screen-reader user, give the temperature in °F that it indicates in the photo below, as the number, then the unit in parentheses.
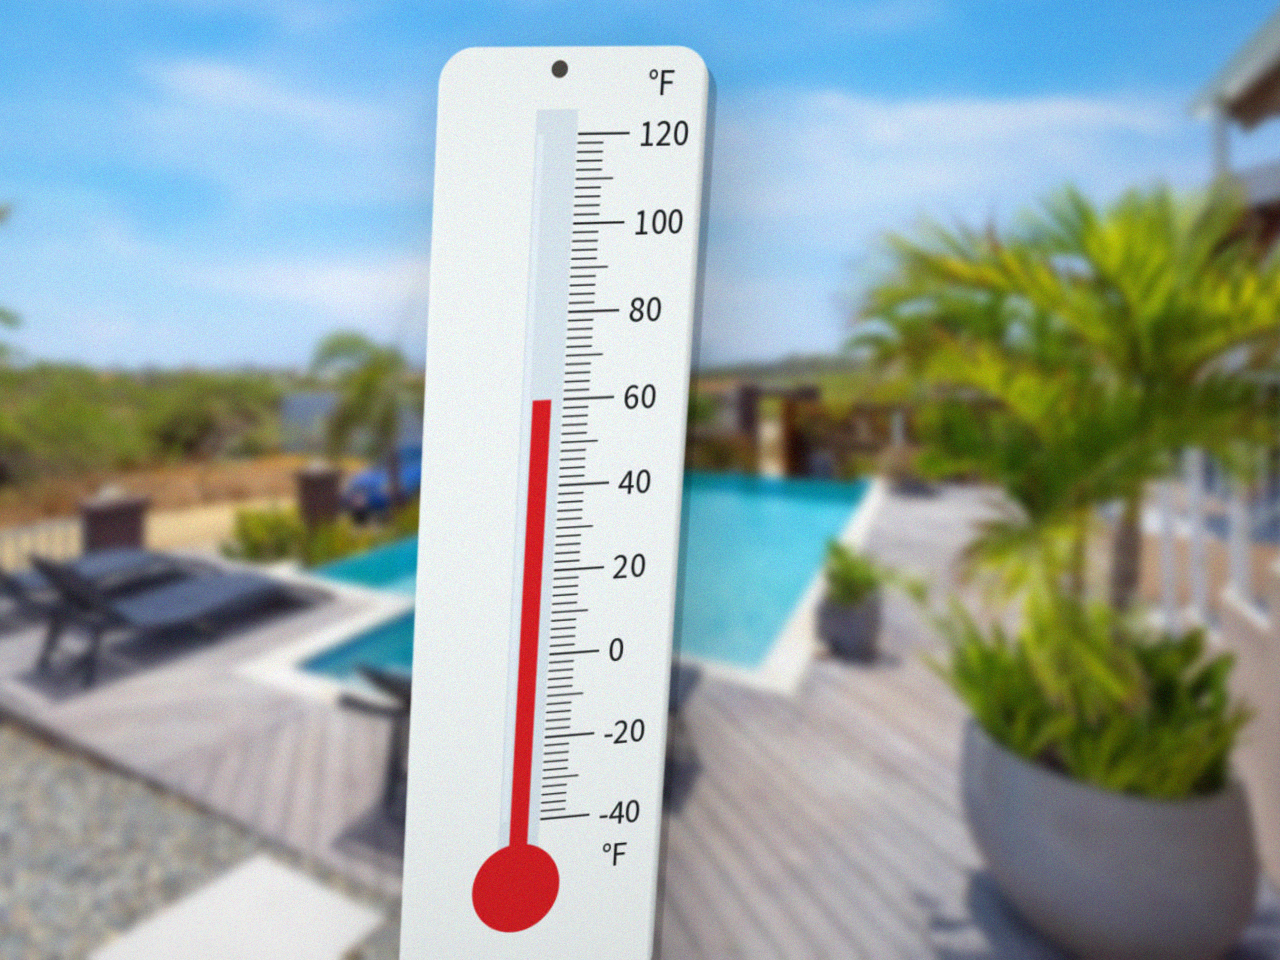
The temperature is 60 (°F)
